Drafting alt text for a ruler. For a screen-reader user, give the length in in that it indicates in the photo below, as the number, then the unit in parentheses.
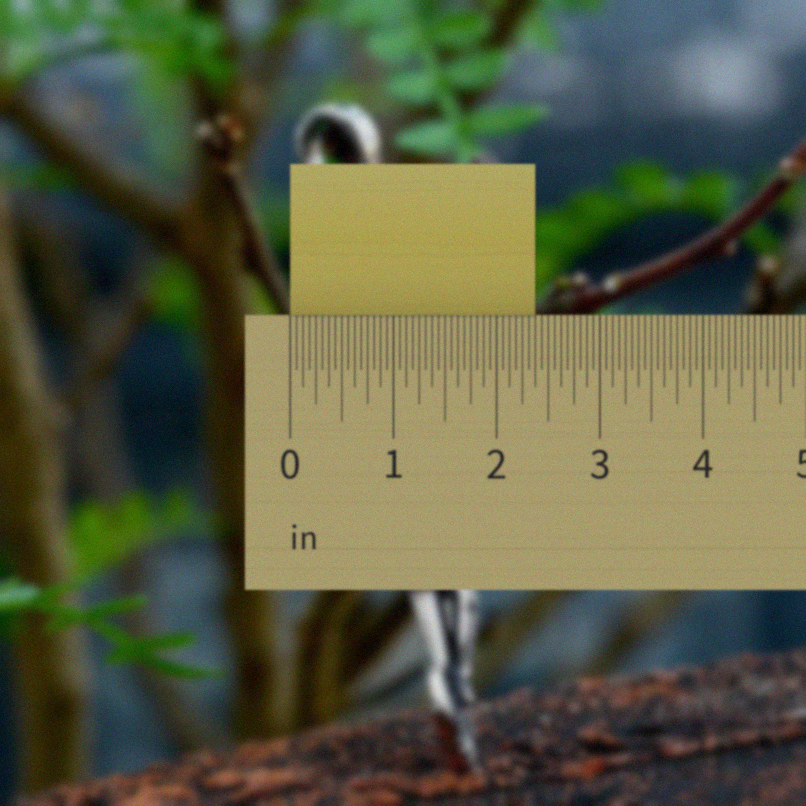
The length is 2.375 (in)
